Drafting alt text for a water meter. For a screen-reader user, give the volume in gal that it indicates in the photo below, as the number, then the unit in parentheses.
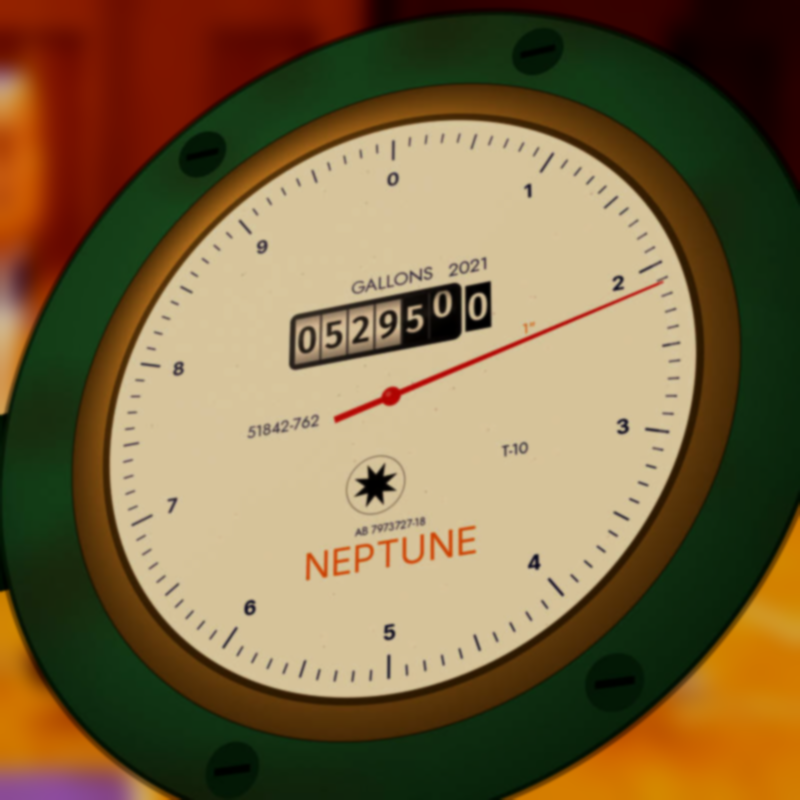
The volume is 529502.1 (gal)
